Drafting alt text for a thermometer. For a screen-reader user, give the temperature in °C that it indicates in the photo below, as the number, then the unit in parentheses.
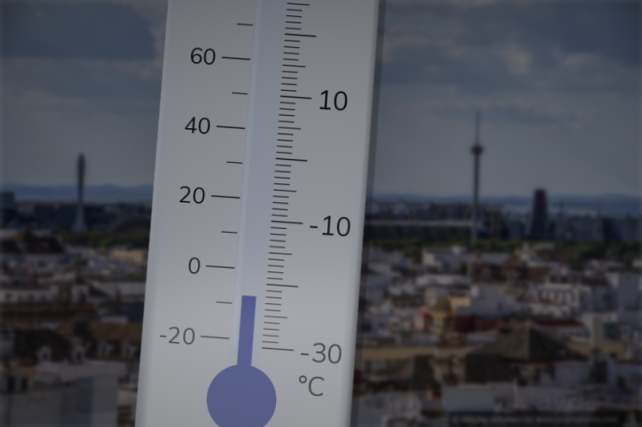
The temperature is -22 (°C)
